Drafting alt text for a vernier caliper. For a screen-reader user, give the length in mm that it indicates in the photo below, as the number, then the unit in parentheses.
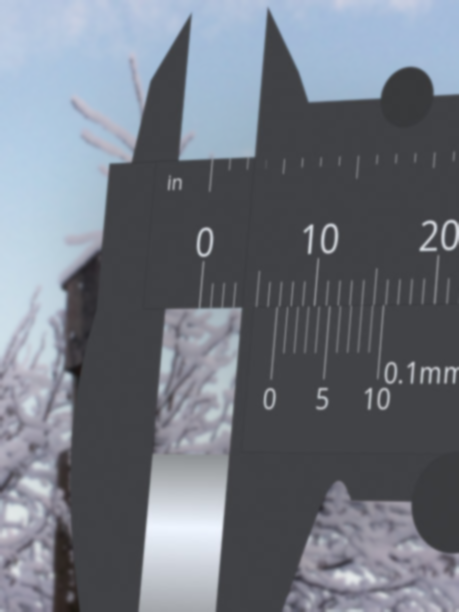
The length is 6.8 (mm)
